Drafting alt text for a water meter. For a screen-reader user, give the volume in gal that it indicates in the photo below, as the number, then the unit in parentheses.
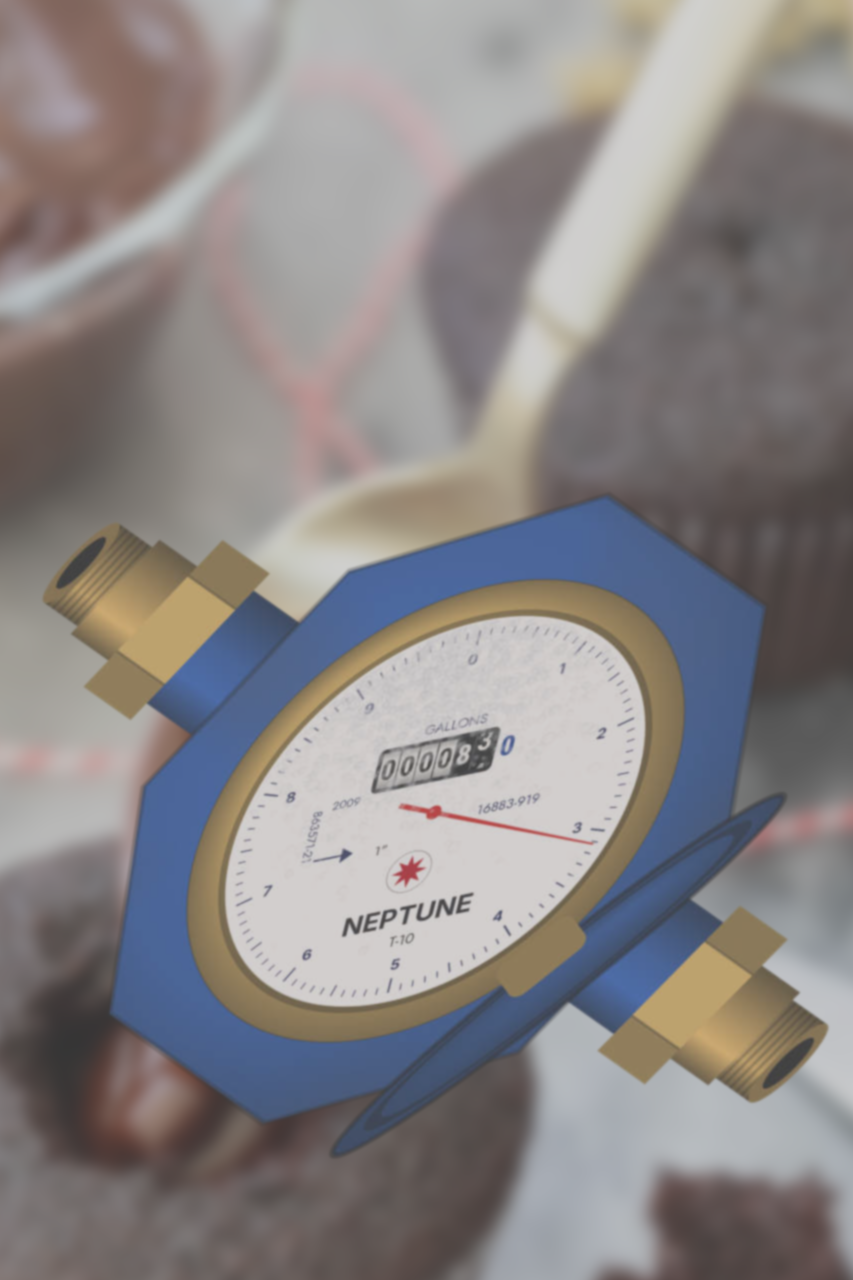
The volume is 833.1 (gal)
